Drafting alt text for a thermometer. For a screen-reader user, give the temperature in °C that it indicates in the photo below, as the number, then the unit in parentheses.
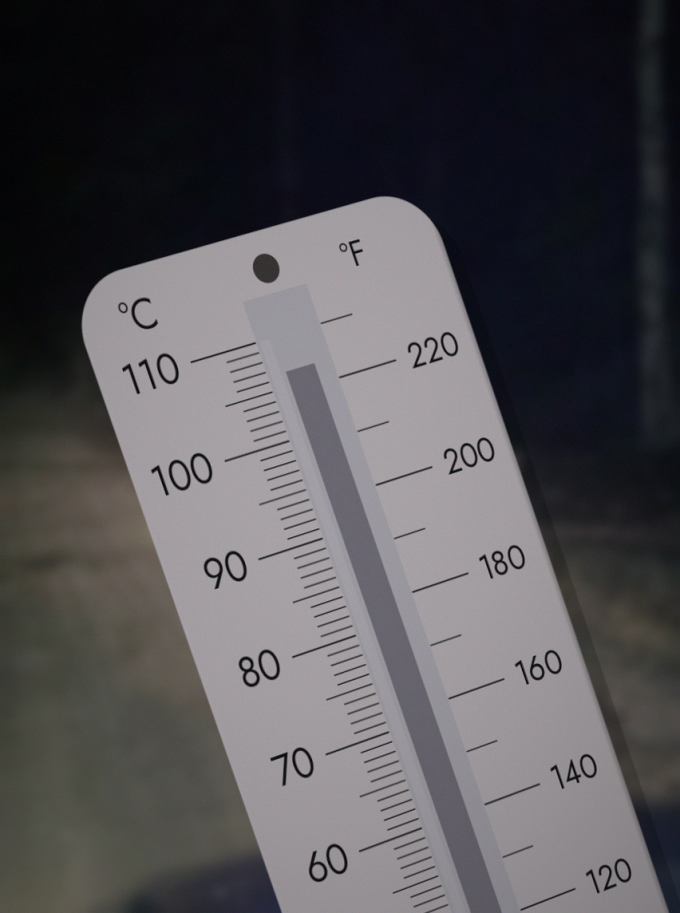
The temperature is 106.5 (°C)
